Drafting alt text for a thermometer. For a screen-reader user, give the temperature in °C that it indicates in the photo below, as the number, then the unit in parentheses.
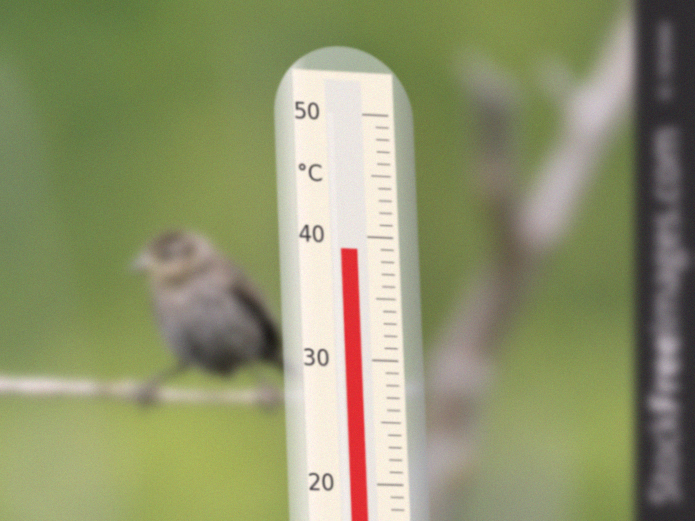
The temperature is 39 (°C)
